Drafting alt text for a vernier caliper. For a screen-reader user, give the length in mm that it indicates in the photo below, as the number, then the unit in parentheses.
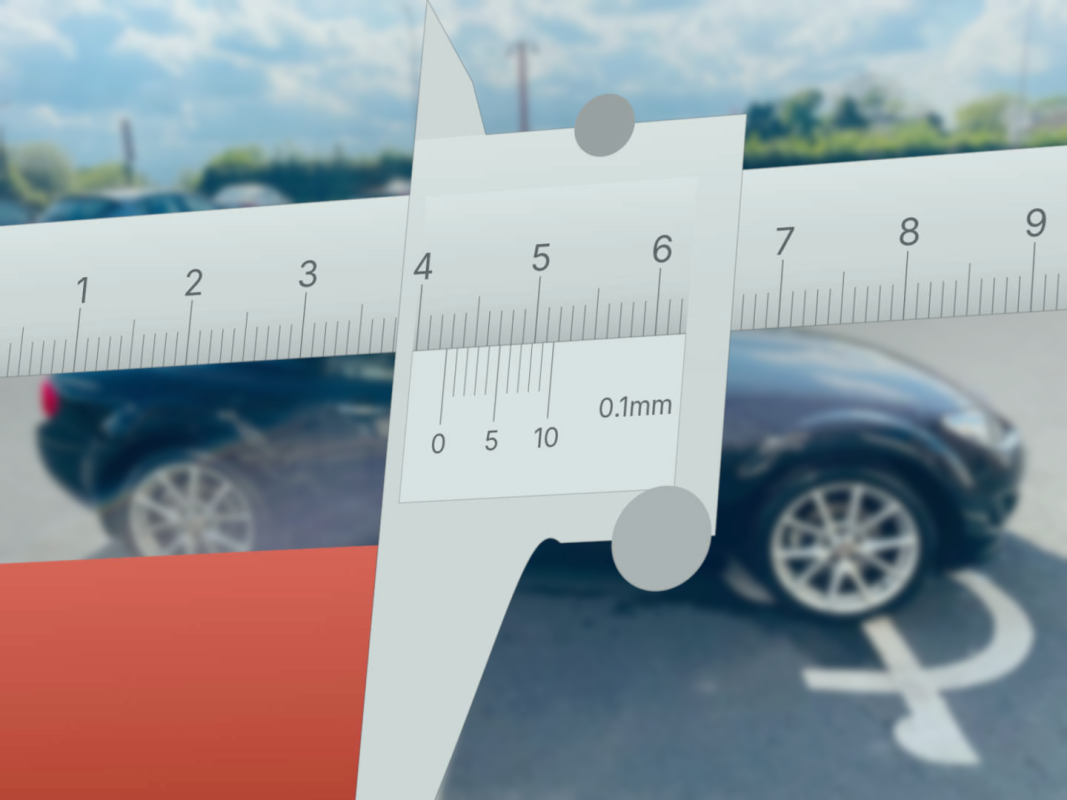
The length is 42.6 (mm)
